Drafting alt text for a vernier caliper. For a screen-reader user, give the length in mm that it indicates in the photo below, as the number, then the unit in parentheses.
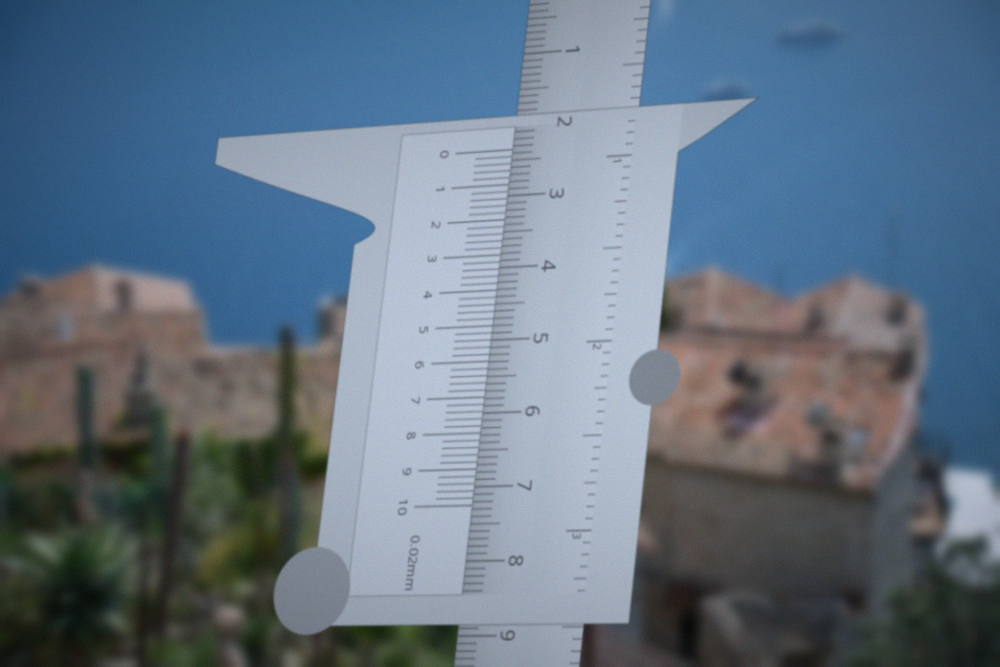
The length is 23.5 (mm)
